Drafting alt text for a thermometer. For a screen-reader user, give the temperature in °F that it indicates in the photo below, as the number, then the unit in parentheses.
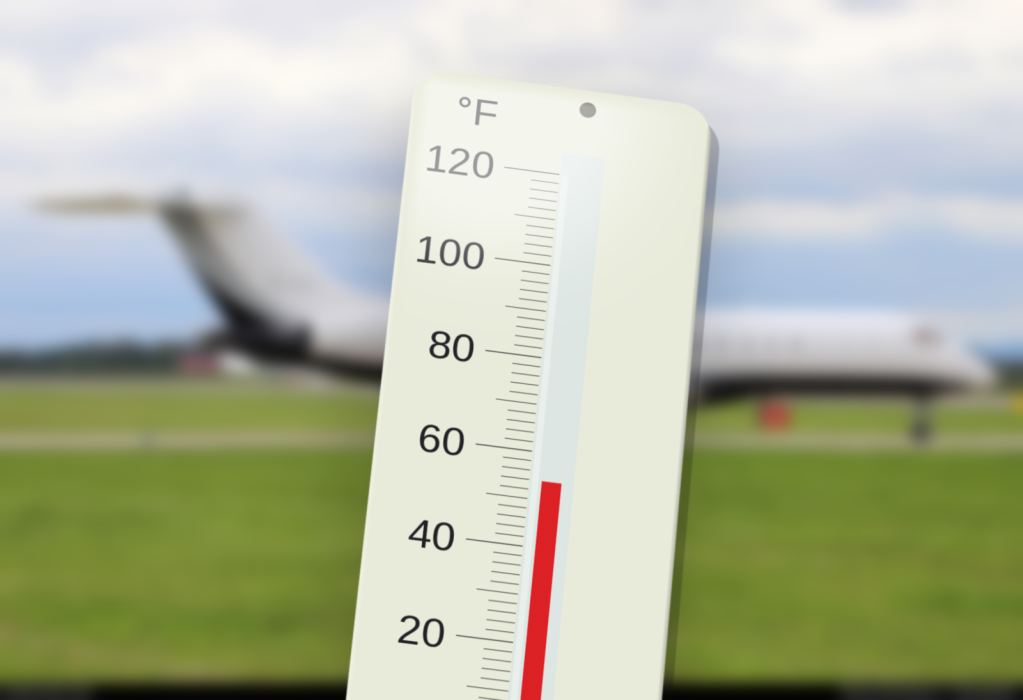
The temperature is 54 (°F)
